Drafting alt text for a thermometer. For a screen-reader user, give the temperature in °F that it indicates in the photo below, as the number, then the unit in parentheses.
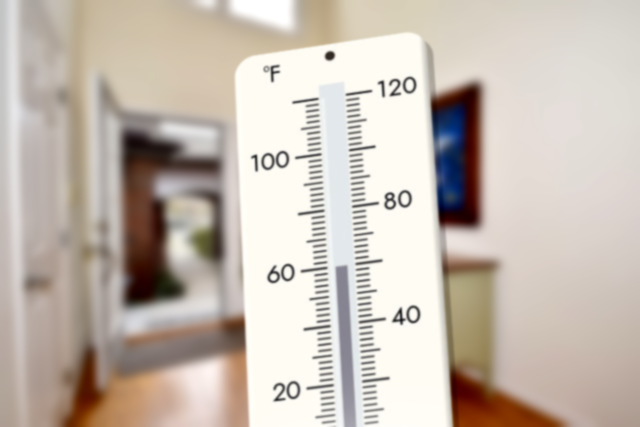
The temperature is 60 (°F)
